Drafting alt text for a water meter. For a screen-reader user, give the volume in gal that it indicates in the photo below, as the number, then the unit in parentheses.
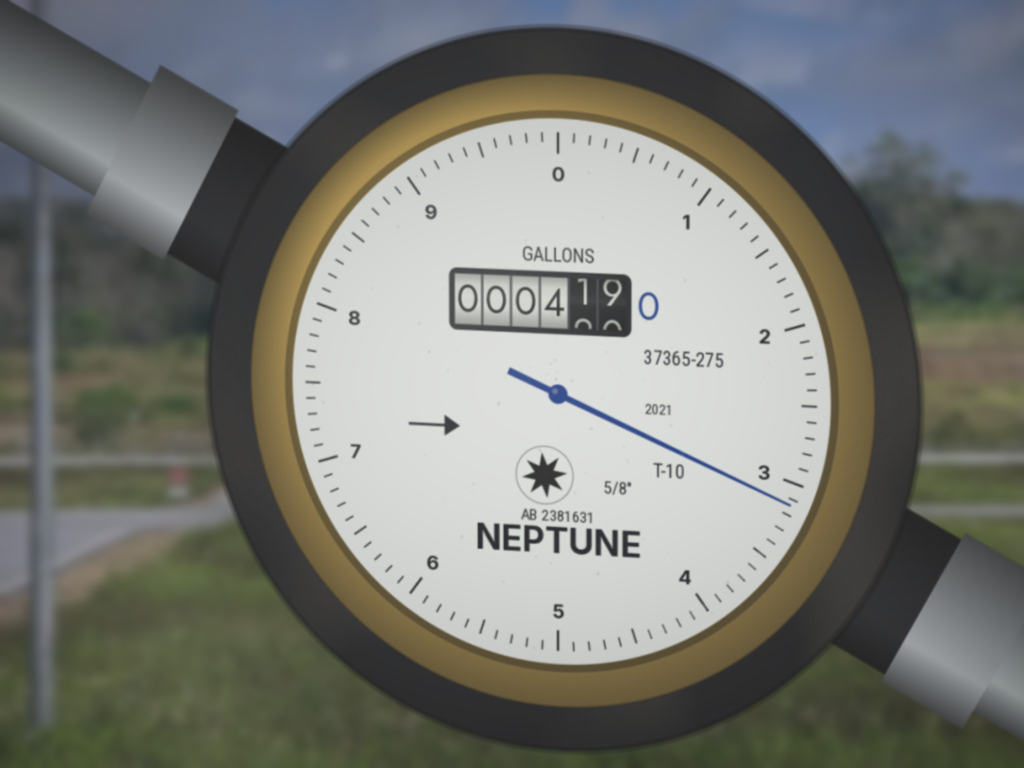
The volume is 4193.1 (gal)
